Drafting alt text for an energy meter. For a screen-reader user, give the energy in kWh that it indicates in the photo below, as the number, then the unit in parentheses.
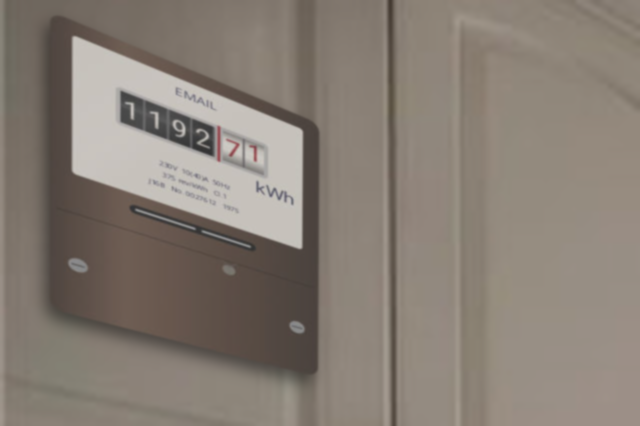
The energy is 1192.71 (kWh)
